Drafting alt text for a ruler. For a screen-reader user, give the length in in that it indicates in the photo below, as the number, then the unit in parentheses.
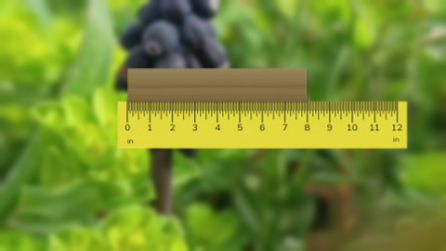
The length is 8 (in)
